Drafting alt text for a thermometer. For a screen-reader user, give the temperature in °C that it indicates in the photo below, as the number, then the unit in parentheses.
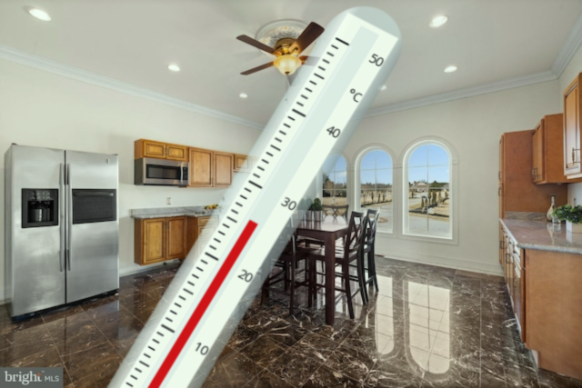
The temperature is 26 (°C)
